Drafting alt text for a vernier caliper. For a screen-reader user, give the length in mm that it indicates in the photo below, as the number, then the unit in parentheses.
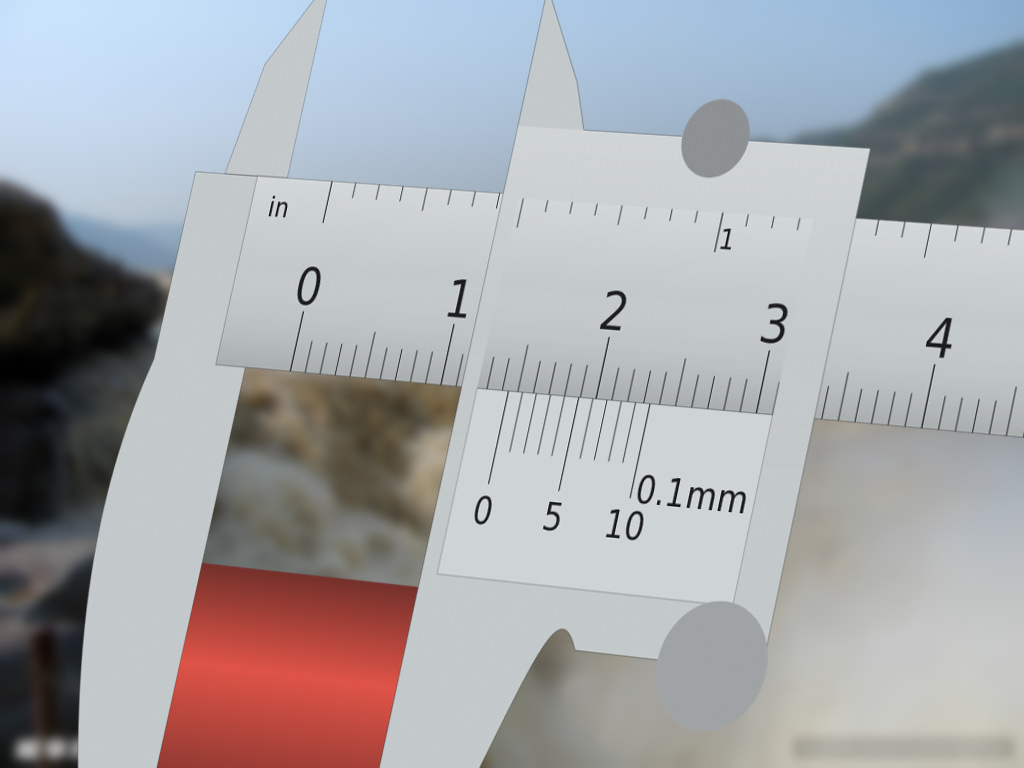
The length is 14.4 (mm)
